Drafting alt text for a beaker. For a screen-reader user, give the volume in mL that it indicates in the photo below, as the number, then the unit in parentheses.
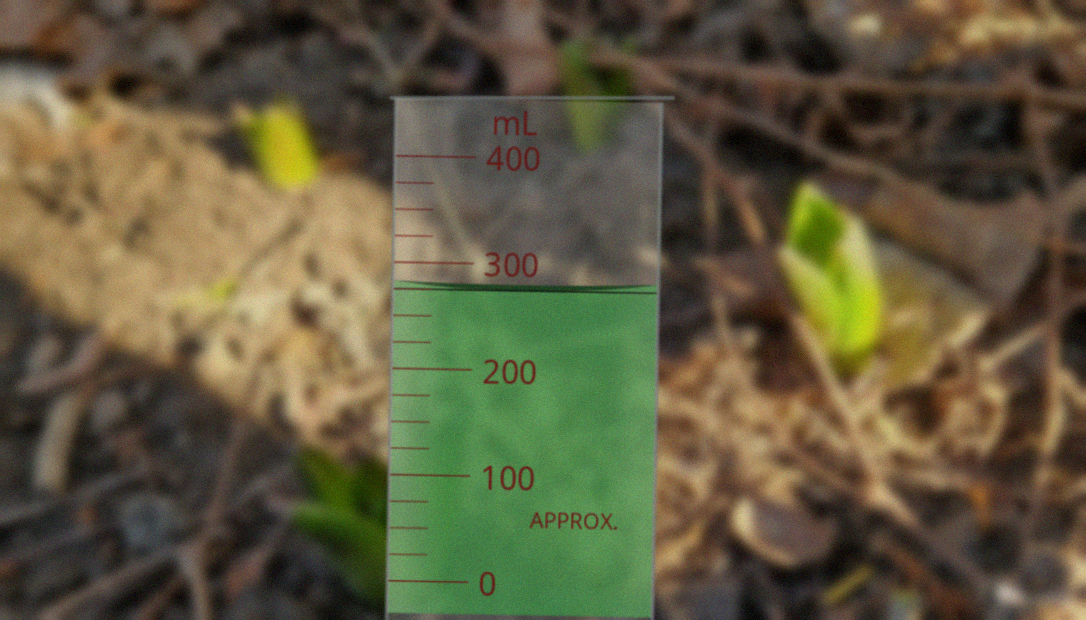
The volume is 275 (mL)
